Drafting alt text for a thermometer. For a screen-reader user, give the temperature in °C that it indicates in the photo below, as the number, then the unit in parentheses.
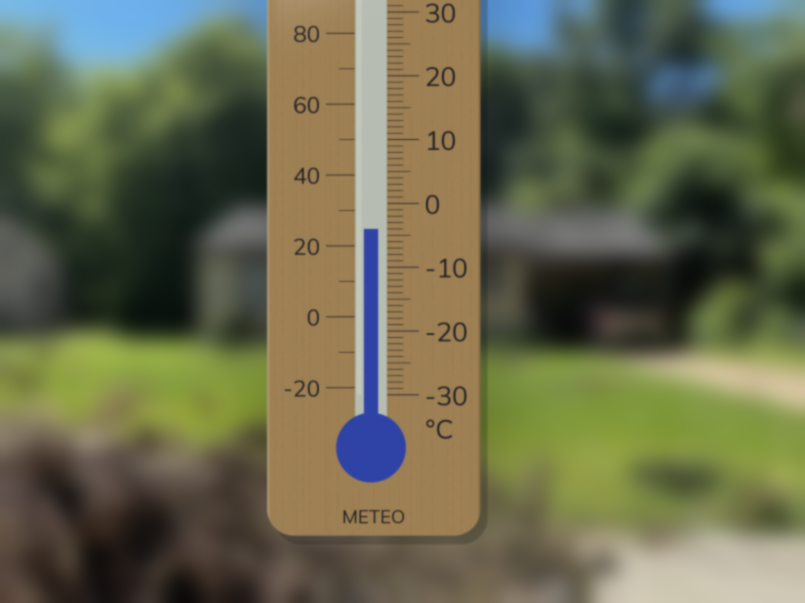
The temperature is -4 (°C)
